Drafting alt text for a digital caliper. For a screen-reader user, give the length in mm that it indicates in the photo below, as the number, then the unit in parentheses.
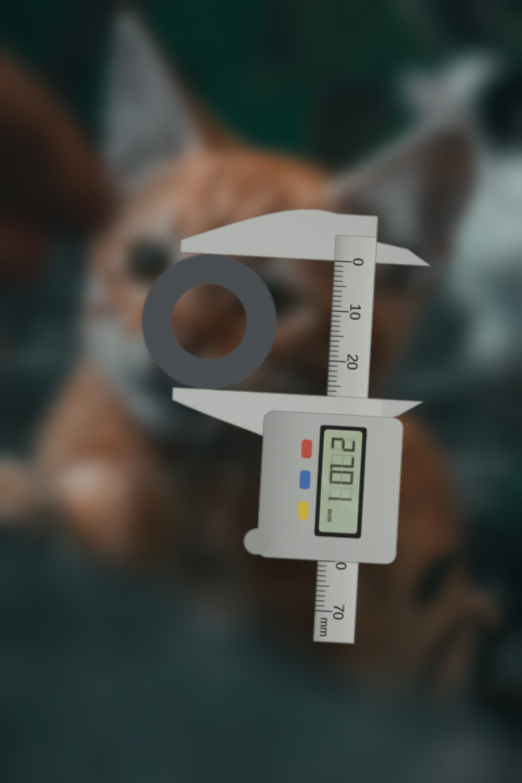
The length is 27.01 (mm)
